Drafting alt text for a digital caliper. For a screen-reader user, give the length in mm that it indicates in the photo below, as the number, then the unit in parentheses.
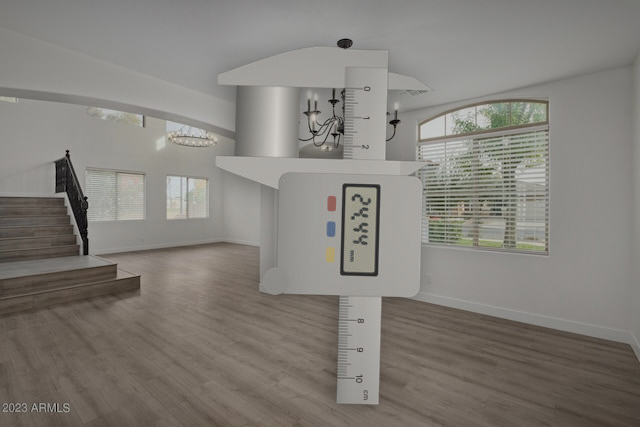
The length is 24.44 (mm)
